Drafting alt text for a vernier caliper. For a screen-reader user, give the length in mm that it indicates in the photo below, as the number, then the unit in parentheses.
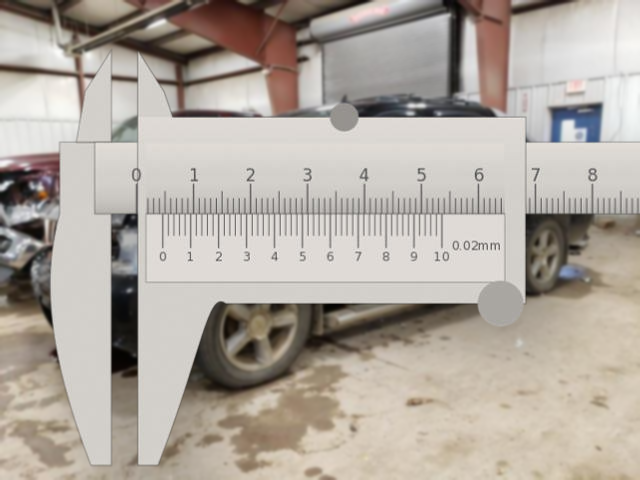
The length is 4.6 (mm)
